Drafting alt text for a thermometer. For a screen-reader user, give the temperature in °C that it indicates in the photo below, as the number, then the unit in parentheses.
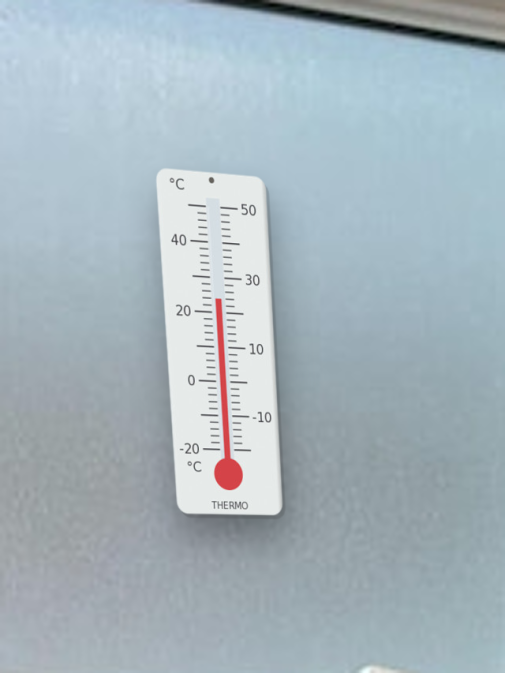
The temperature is 24 (°C)
